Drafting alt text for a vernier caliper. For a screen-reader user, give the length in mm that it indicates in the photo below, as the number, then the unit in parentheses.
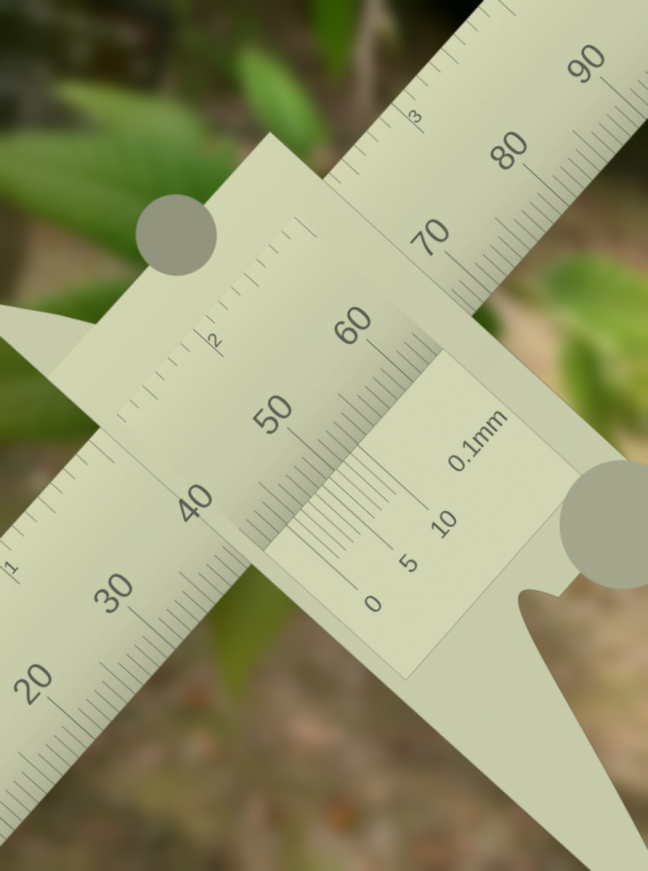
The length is 43.9 (mm)
